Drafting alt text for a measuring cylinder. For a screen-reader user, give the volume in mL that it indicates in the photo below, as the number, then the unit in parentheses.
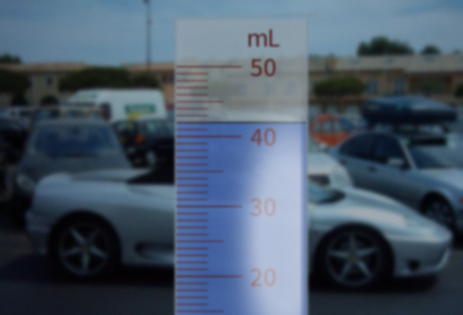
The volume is 42 (mL)
